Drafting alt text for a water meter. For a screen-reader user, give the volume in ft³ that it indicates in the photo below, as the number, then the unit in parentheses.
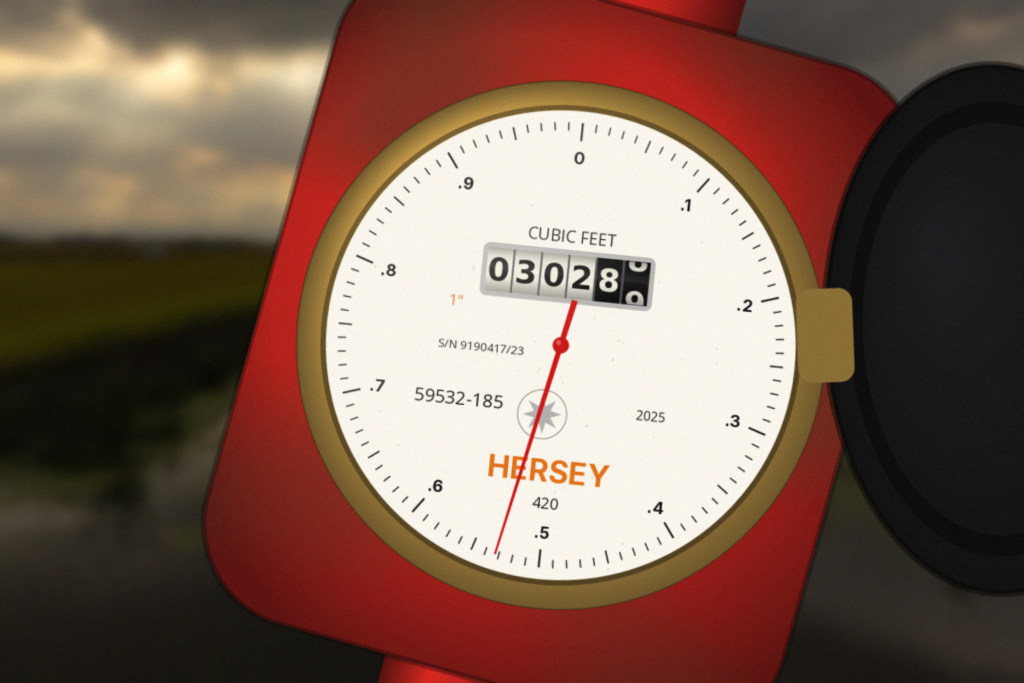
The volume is 30288.53 (ft³)
